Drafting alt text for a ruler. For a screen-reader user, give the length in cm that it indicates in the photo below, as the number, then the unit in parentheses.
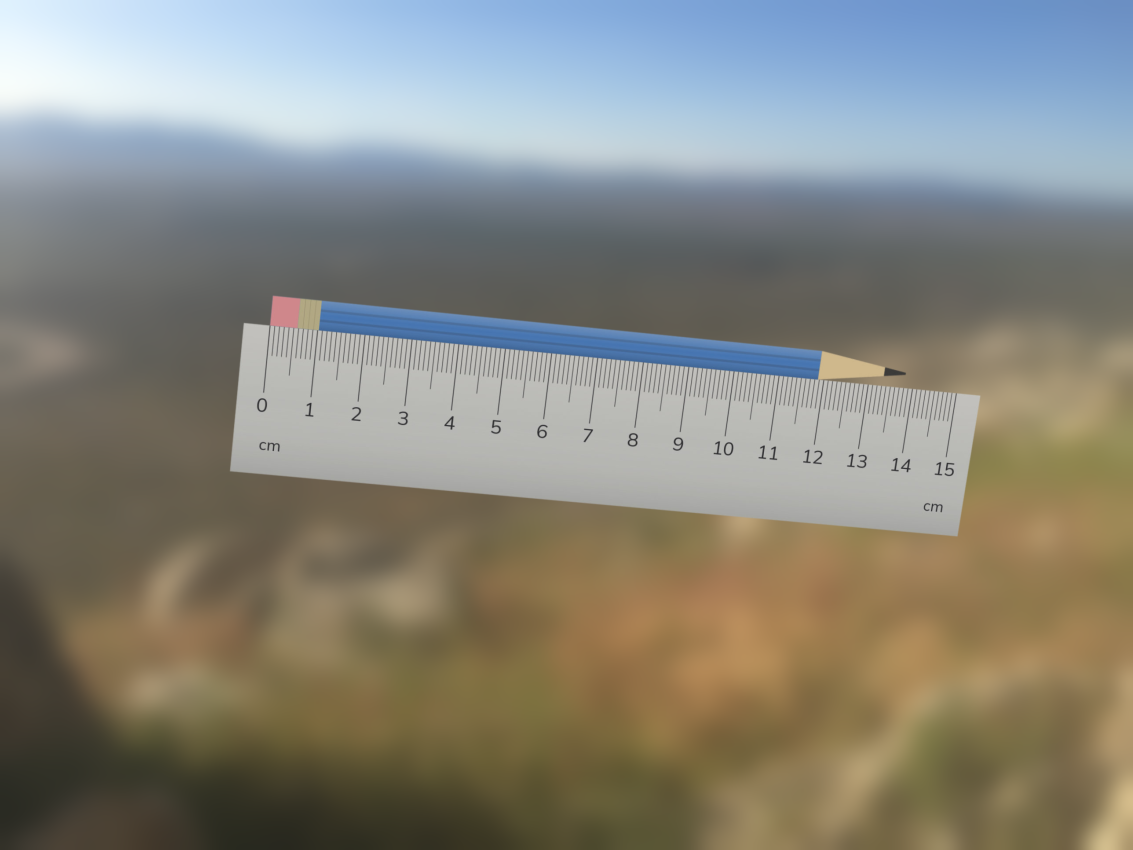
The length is 13.8 (cm)
